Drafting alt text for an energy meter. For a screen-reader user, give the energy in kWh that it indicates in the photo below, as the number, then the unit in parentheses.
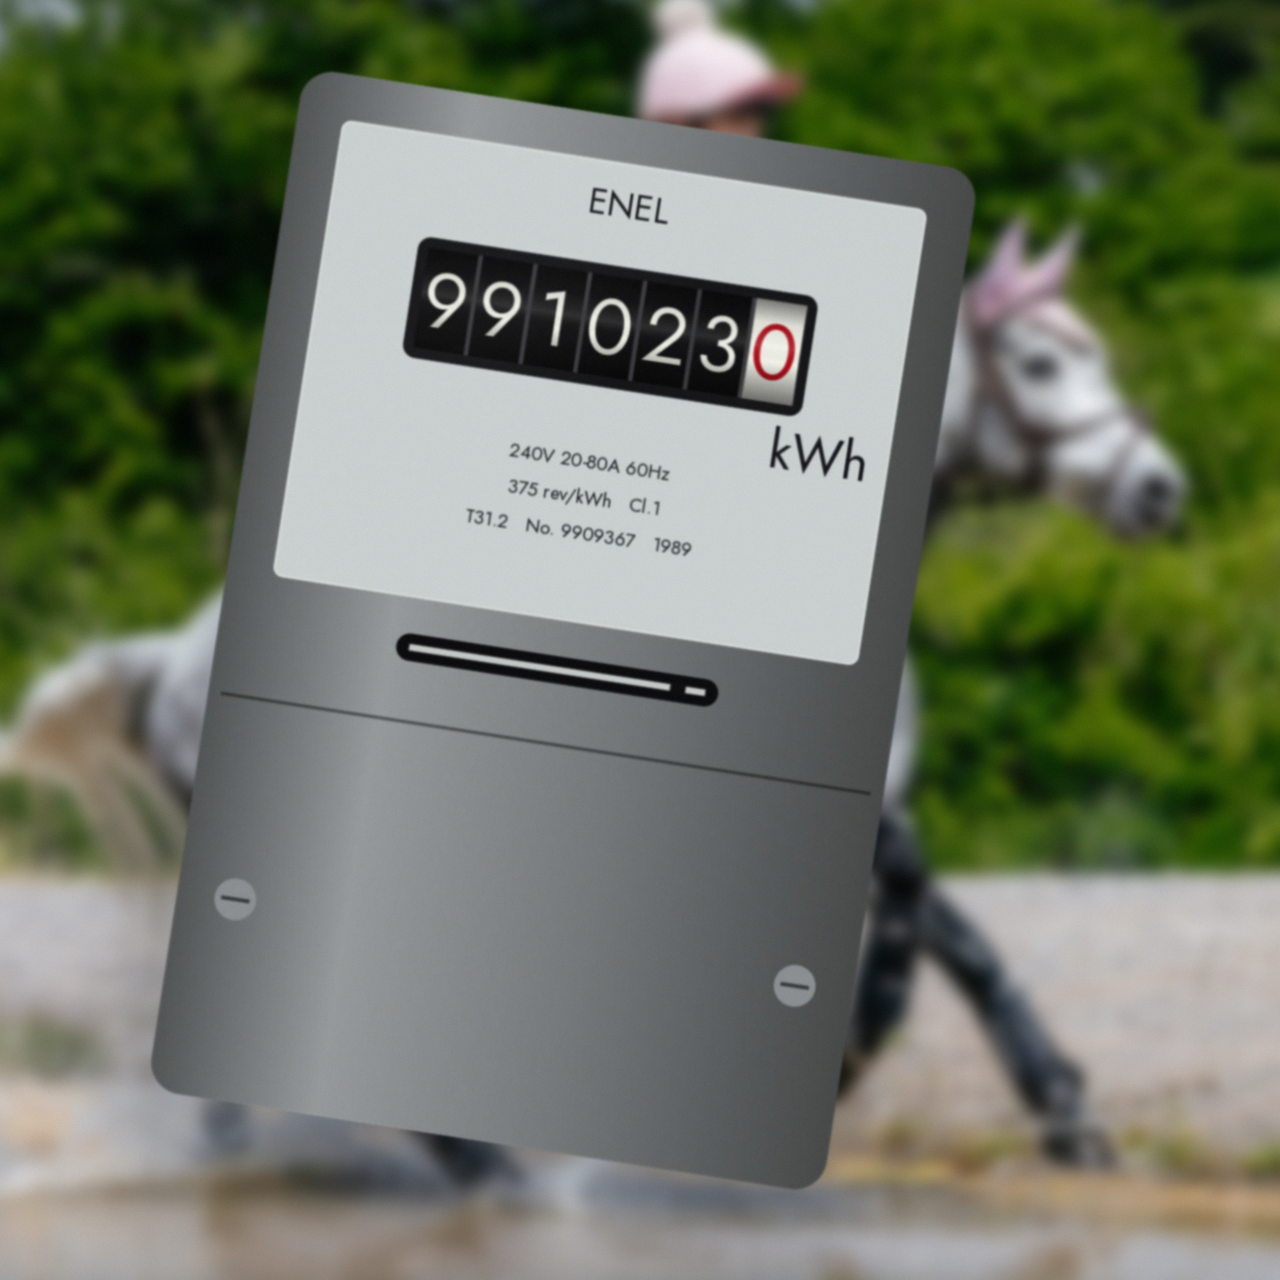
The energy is 991023.0 (kWh)
